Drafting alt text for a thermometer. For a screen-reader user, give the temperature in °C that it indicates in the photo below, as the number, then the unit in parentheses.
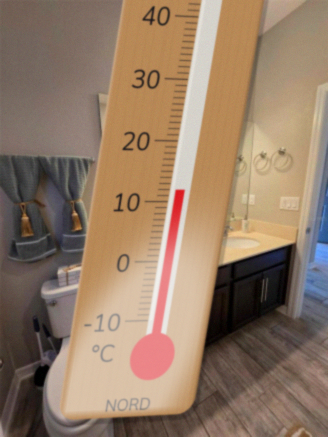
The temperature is 12 (°C)
